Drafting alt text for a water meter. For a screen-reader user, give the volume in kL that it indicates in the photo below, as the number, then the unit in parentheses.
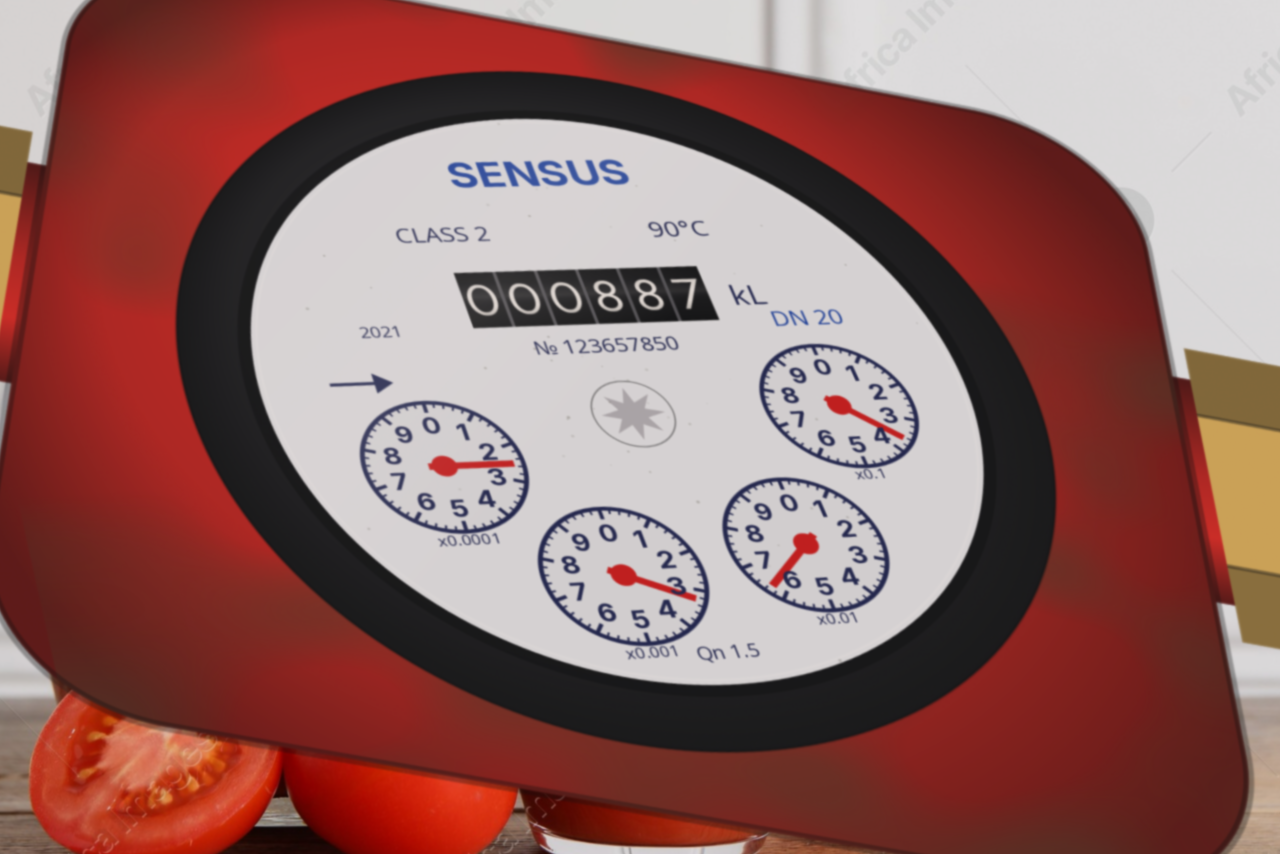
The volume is 887.3632 (kL)
